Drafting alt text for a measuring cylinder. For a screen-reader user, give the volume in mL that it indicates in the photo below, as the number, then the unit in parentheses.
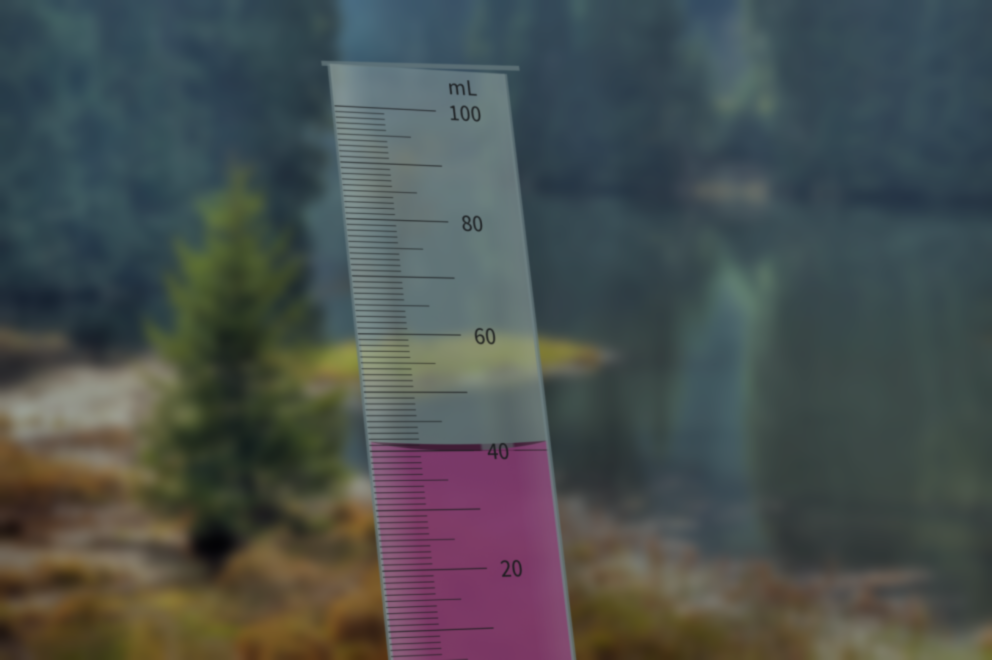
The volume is 40 (mL)
